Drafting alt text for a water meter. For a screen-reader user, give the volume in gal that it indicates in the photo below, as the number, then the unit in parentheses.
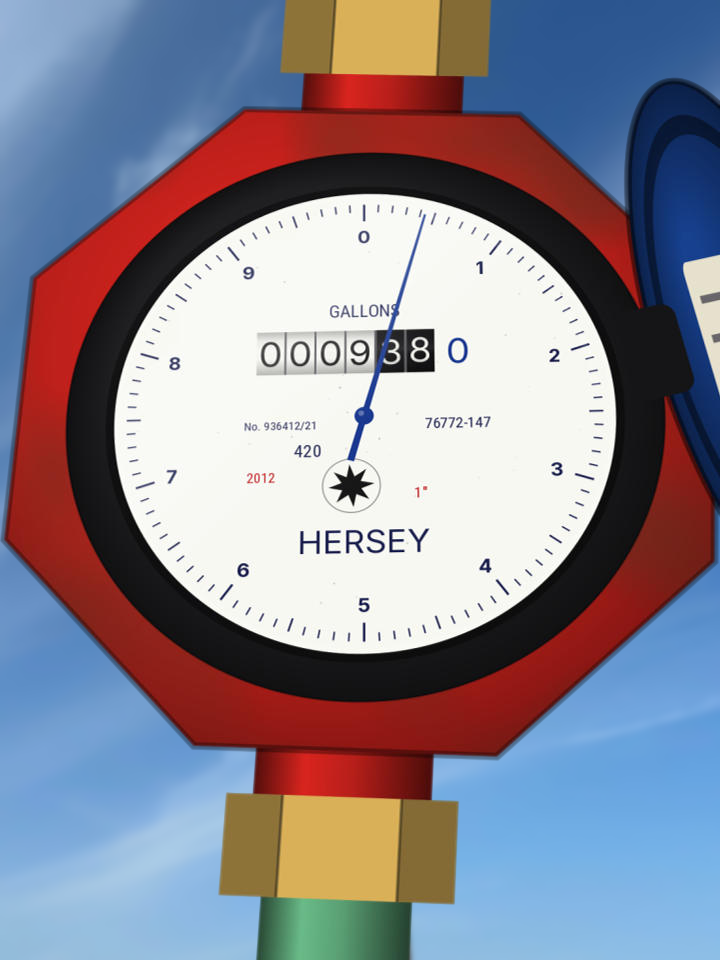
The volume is 9380.4 (gal)
